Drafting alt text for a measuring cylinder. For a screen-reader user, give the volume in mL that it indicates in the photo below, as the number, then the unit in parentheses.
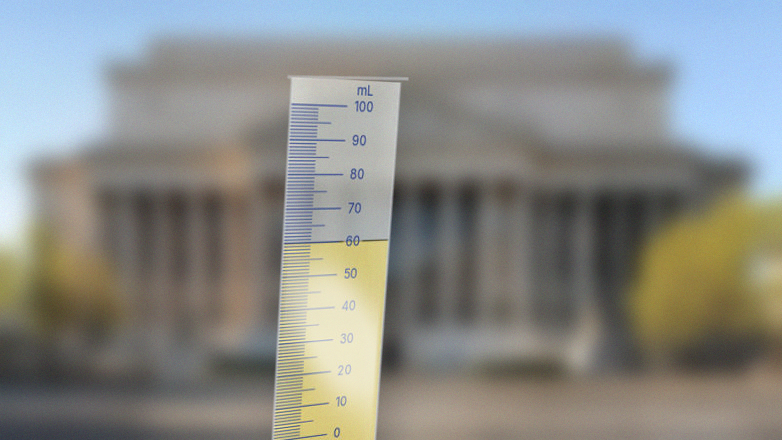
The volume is 60 (mL)
